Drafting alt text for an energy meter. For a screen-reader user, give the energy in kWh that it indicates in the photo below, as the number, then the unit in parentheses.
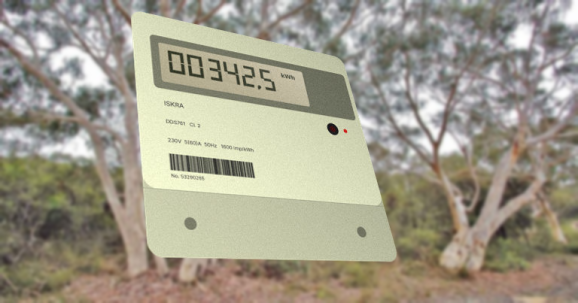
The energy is 342.5 (kWh)
